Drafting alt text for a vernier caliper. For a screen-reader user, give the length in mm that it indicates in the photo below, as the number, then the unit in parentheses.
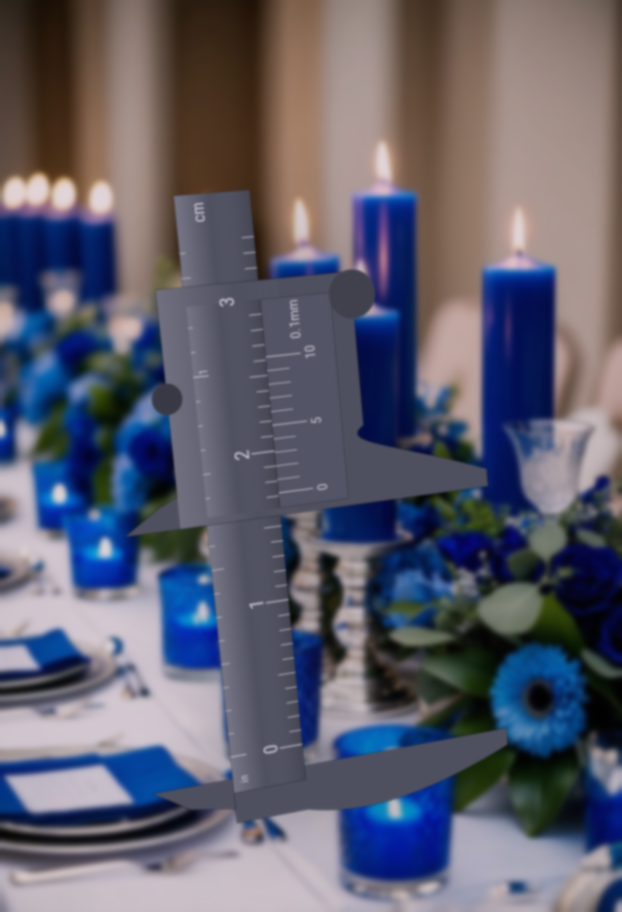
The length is 17.2 (mm)
